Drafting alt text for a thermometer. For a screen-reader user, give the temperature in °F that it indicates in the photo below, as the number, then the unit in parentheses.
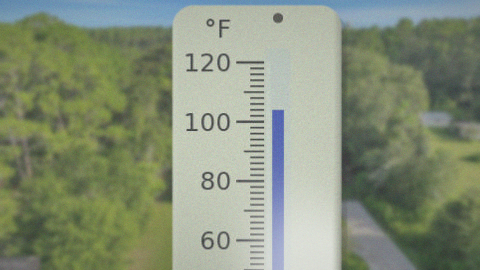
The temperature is 104 (°F)
